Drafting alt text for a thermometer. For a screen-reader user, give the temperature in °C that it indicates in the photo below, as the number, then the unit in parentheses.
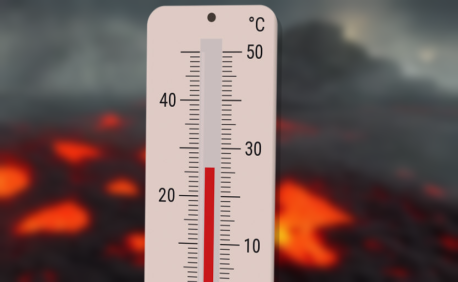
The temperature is 26 (°C)
